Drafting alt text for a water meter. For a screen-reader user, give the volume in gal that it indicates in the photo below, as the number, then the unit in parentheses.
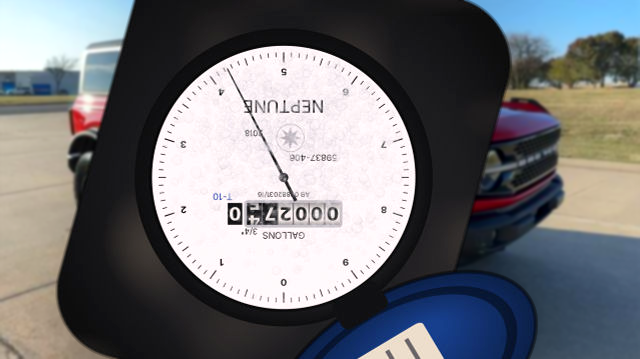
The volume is 2744.2 (gal)
